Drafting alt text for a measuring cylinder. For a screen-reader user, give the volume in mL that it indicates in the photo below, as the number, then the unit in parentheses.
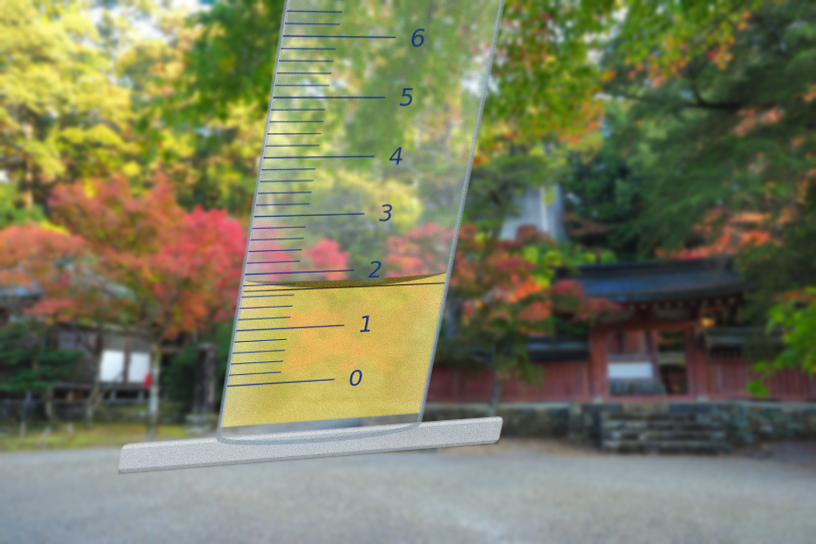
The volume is 1.7 (mL)
